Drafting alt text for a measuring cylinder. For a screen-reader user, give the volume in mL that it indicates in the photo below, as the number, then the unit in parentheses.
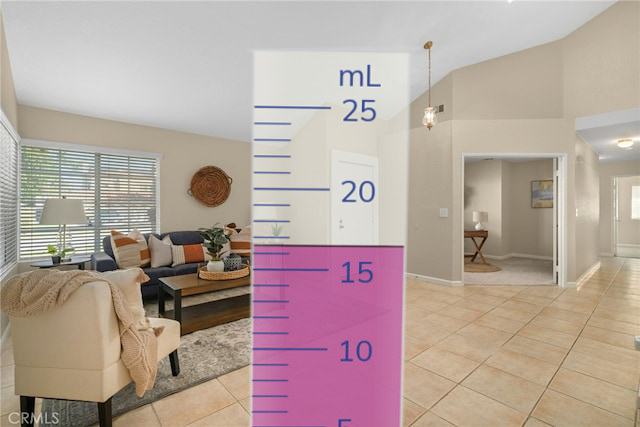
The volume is 16.5 (mL)
